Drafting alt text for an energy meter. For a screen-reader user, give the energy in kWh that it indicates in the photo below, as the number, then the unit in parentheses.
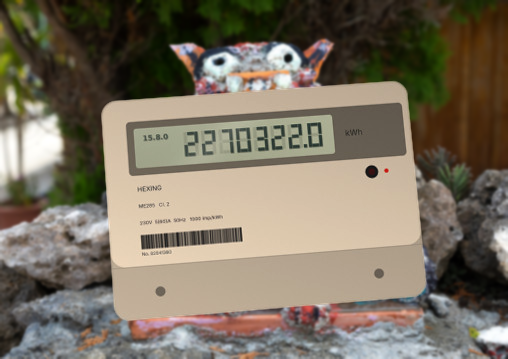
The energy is 2270322.0 (kWh)
